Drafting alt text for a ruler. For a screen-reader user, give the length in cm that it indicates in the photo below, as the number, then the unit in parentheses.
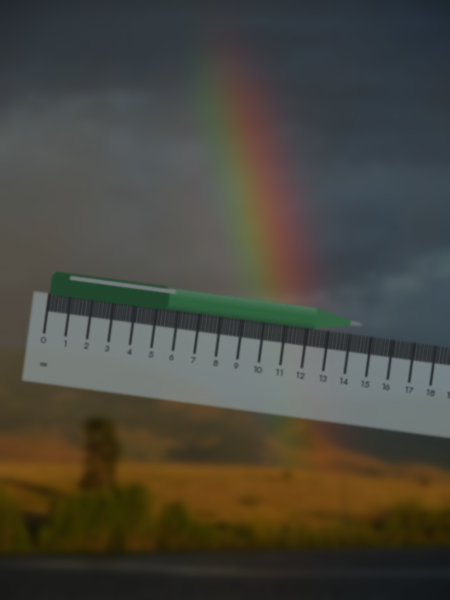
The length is 14.5 (cm)
